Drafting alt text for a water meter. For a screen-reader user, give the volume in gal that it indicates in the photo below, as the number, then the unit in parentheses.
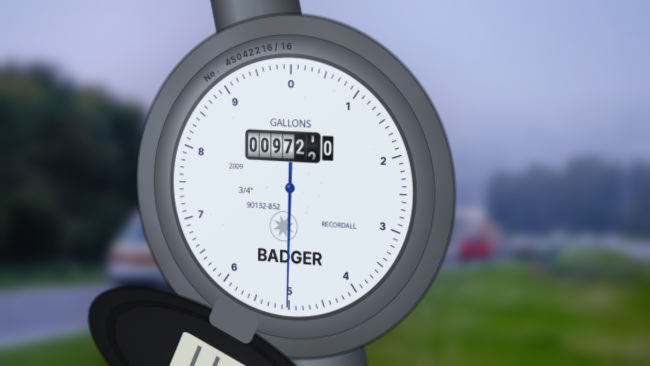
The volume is 97215.0 (gal)
